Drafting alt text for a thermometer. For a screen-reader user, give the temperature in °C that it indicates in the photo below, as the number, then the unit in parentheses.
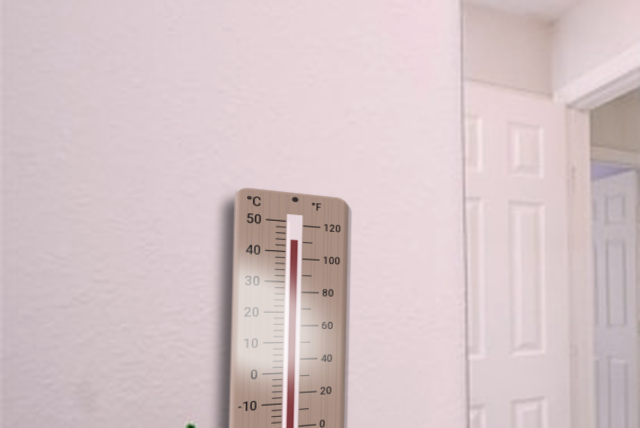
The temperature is 44 (°C)
